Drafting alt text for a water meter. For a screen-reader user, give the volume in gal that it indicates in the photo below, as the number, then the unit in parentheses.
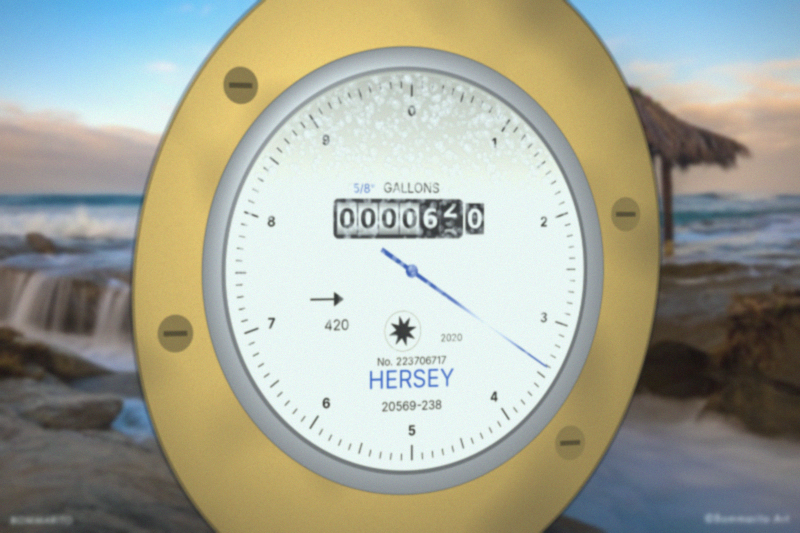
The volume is 623.4 (gal)
